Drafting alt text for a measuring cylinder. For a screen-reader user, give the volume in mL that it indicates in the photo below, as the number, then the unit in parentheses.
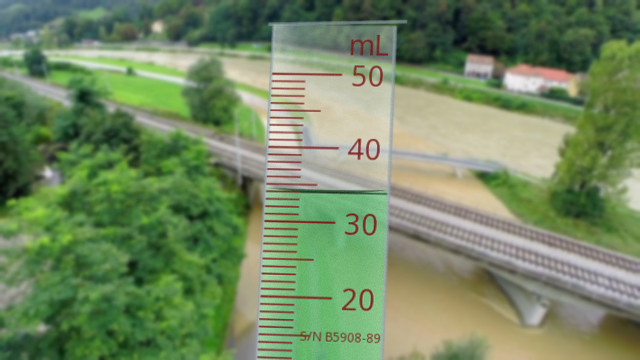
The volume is 34 (mL)
